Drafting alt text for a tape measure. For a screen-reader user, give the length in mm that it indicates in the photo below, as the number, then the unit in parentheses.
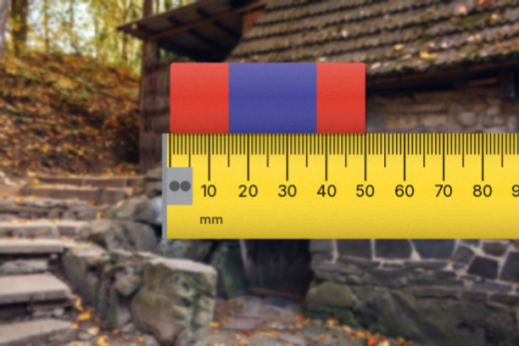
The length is 50 (mm)
